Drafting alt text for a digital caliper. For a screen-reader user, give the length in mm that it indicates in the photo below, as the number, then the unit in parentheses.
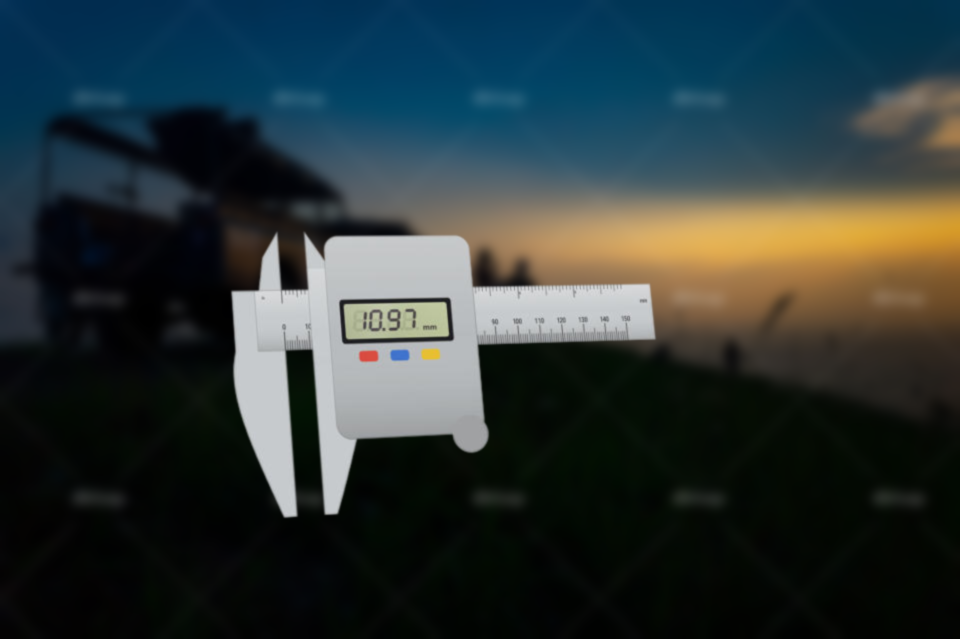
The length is 10.97 (mm)
